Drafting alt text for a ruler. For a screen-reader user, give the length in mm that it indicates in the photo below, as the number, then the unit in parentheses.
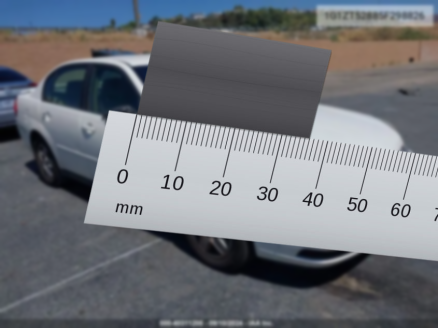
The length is 36 (mm)
